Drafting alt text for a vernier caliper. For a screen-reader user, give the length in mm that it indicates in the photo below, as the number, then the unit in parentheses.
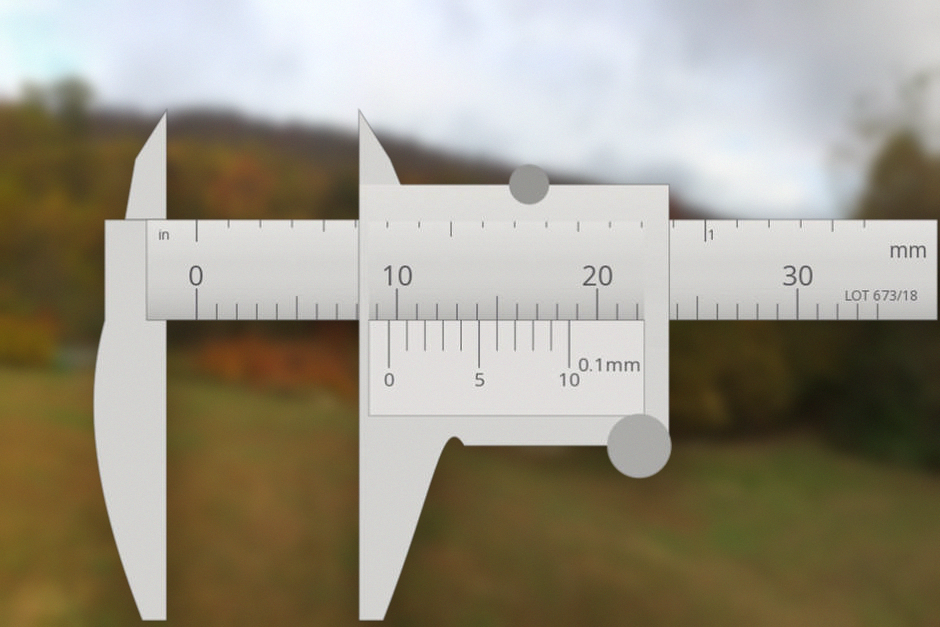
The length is 9.6 (mm)
